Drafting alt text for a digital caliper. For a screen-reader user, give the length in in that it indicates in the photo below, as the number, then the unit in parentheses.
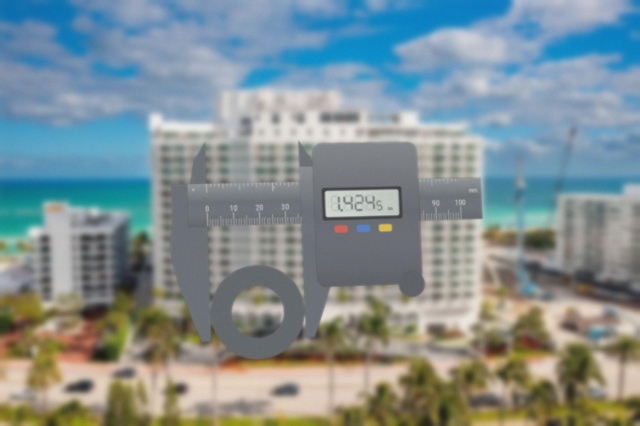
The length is 1.4245 (in)
